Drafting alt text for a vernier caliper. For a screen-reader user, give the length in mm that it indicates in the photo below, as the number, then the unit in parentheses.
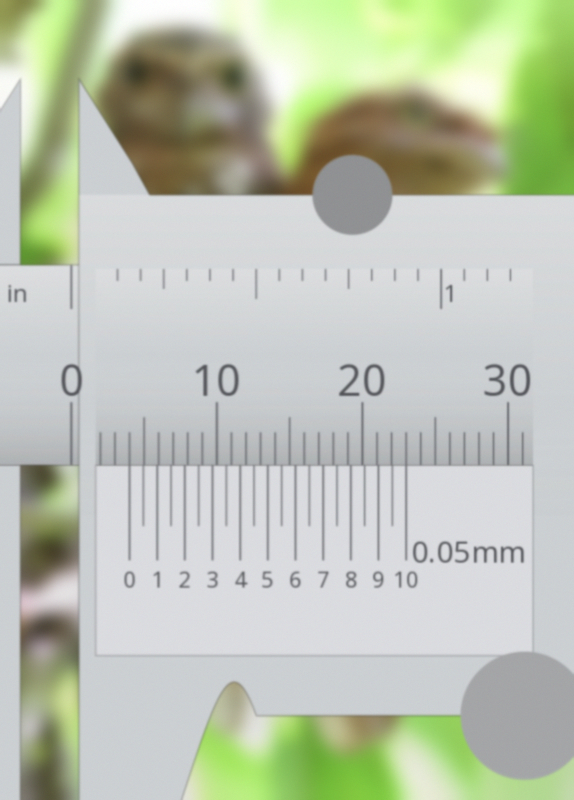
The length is 4.0 (mm)
